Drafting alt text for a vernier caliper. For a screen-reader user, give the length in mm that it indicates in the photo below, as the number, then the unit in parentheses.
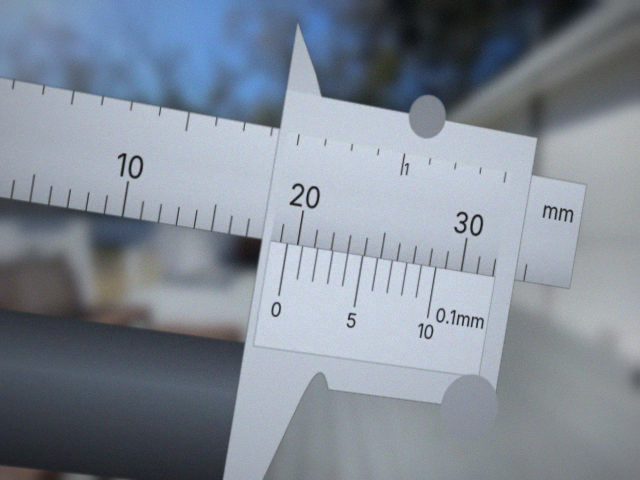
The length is 19.4 (mm)
